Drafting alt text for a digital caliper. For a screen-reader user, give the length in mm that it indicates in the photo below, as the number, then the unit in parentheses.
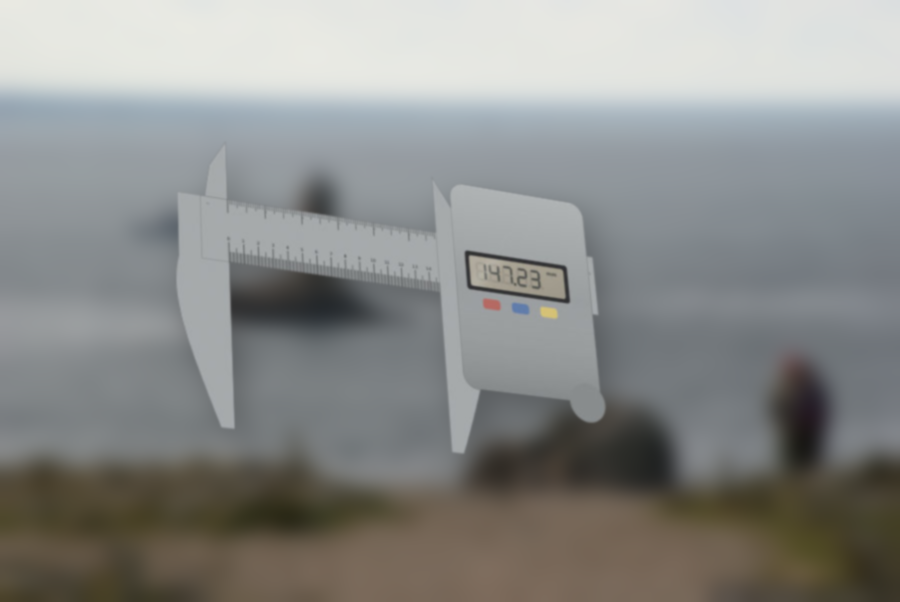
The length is 147.23 (mm)
